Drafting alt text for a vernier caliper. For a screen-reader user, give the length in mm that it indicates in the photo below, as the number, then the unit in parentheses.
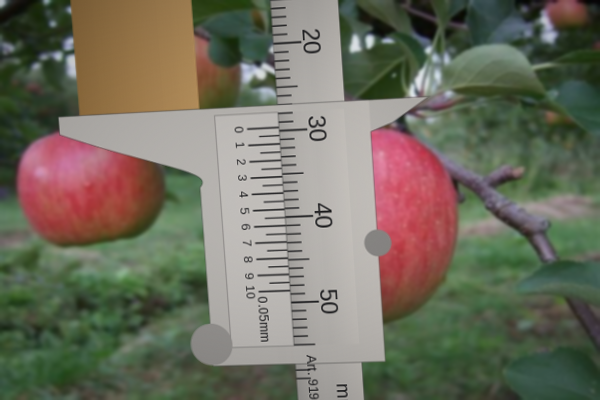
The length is 29.6 (mm)
